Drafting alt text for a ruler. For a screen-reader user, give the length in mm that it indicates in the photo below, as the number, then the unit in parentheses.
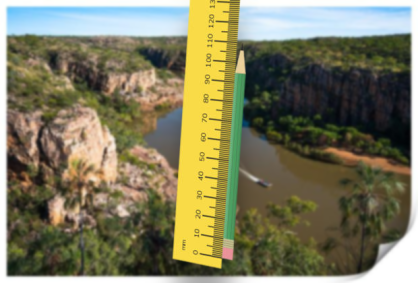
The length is 110 (mm)
